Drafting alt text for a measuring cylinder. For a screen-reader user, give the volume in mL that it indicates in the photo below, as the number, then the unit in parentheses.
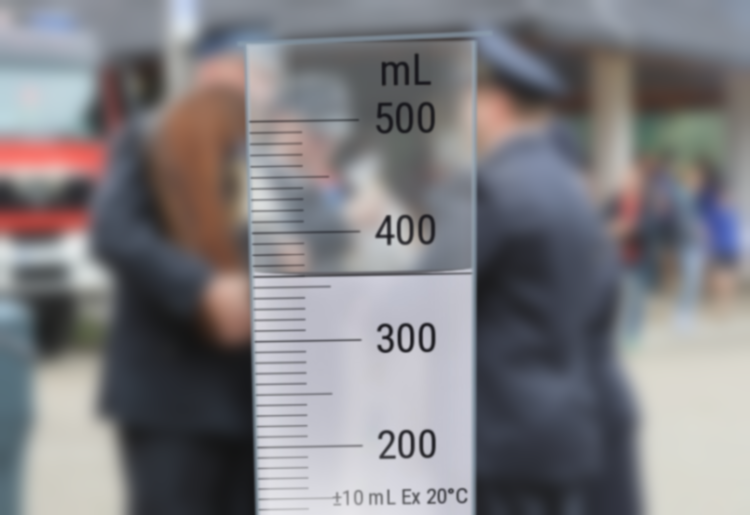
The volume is 360 (mL)
